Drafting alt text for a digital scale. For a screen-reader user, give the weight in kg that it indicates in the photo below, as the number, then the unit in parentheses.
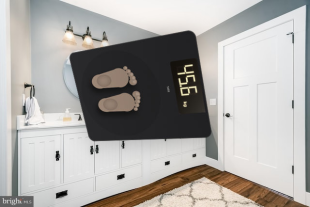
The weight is 45.6 (kg)
